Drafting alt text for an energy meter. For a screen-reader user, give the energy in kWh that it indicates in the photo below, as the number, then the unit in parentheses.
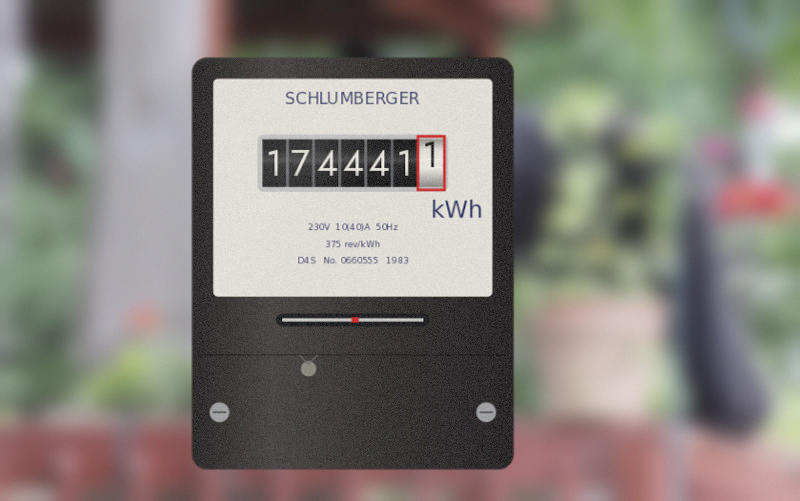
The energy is 174441.1 (kWh)
